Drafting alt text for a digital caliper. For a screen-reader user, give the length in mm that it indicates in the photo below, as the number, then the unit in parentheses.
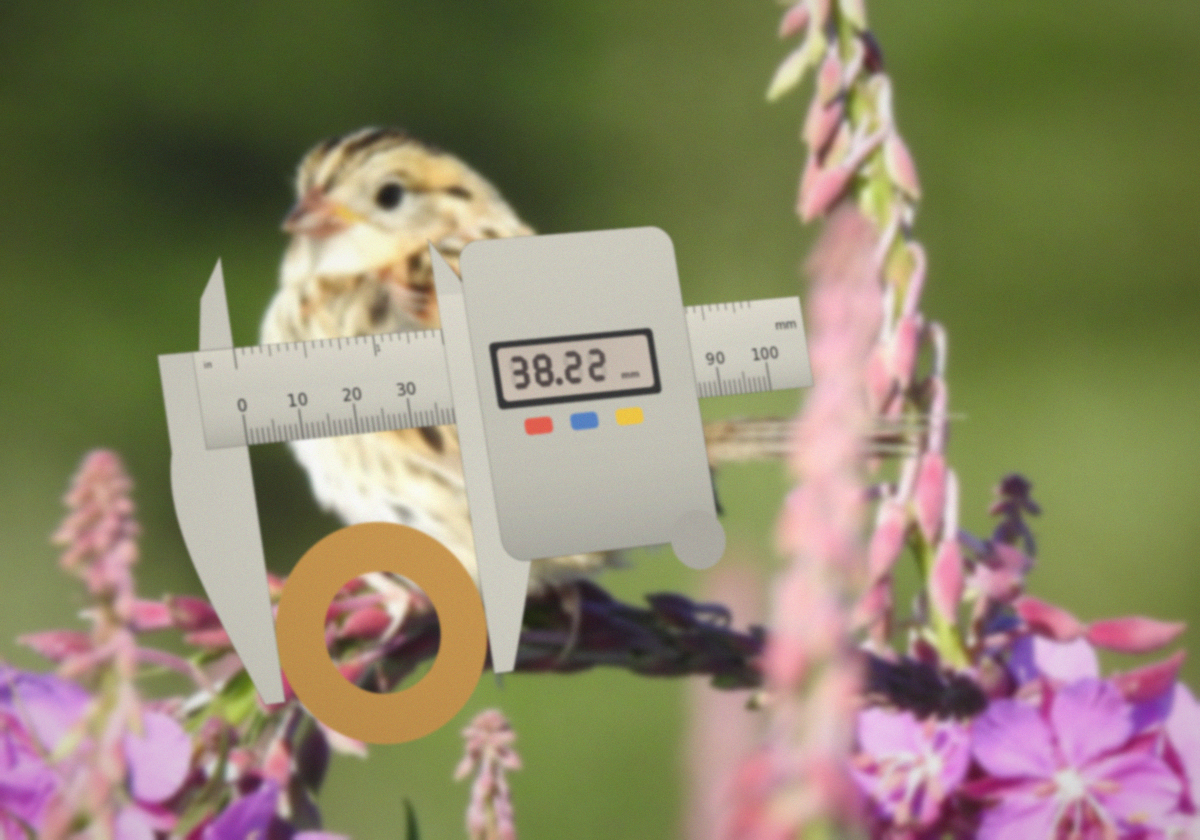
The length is 38.22 (mm)
